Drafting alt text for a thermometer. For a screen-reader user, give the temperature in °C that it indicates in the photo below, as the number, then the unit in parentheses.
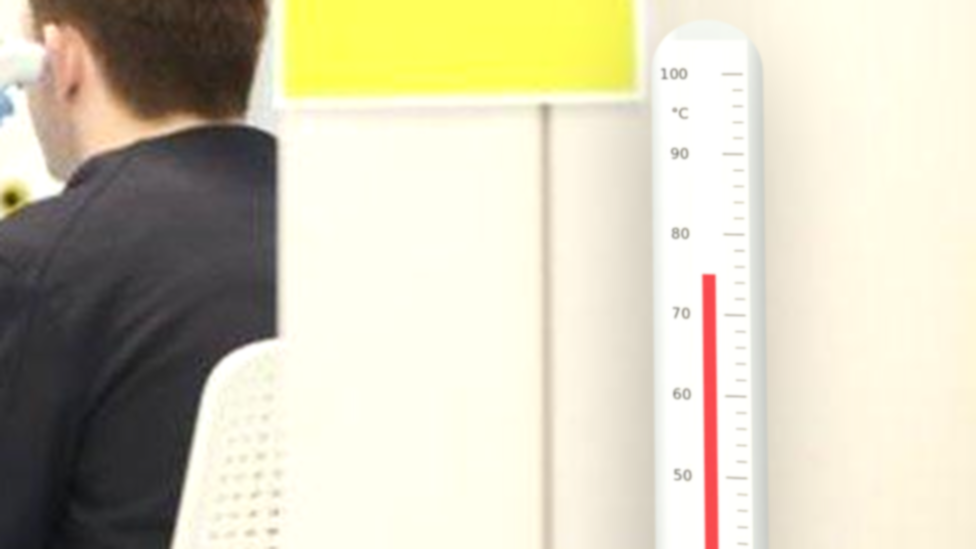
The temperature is 75 (°C)
